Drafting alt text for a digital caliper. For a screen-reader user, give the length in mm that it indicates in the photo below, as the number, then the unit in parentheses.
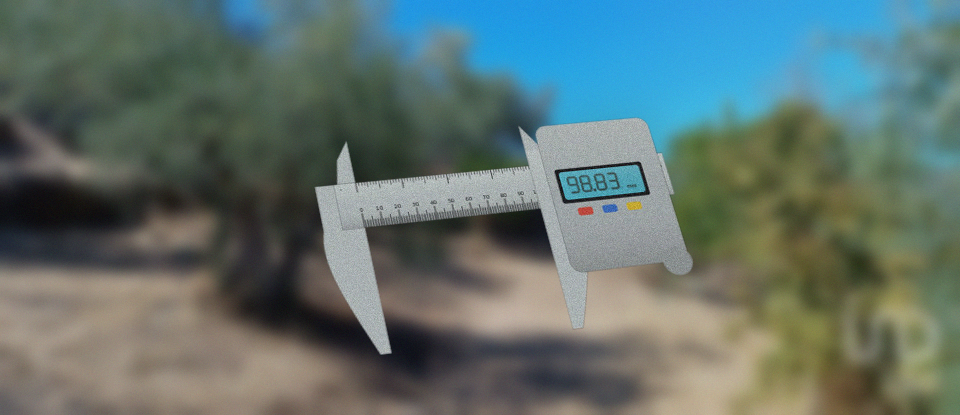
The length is 98.83 (mm)
